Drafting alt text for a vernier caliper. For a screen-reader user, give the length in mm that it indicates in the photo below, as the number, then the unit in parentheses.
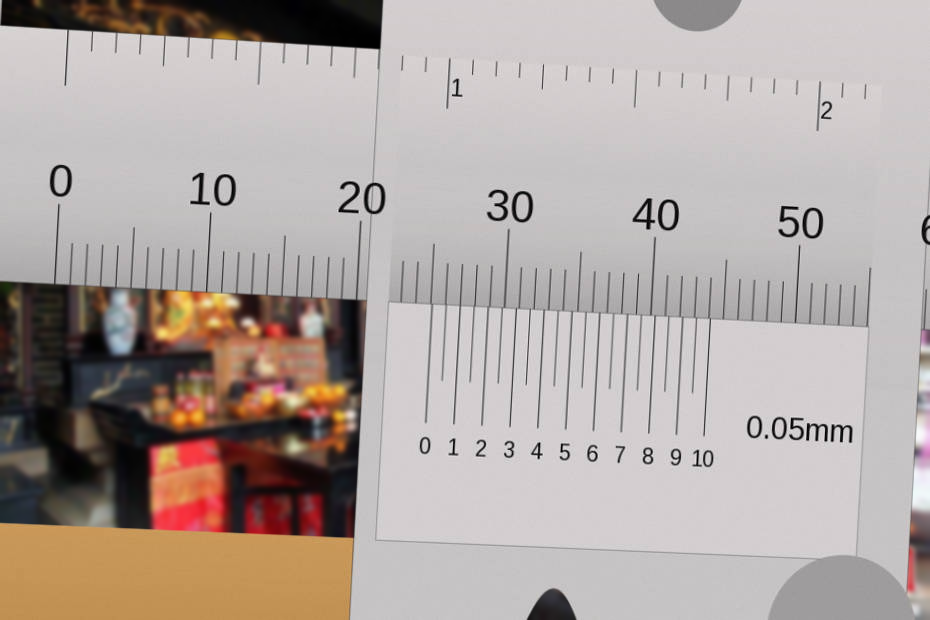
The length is 25.1 (mm)
